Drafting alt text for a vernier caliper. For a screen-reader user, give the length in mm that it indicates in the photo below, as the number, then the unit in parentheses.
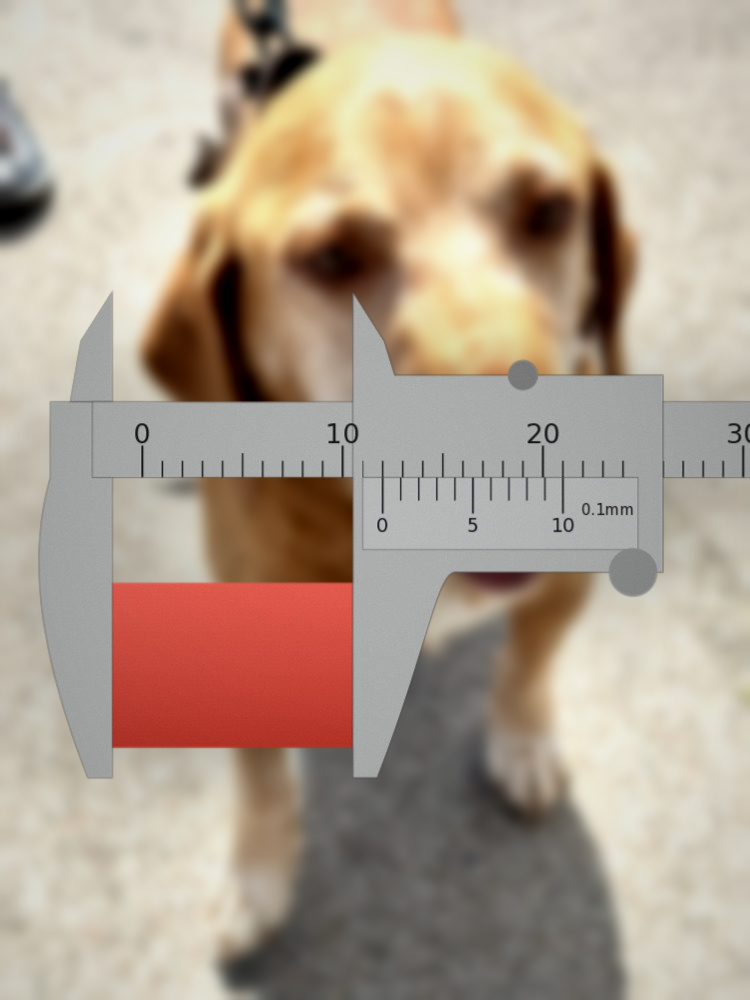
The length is 12.0 (mm)
